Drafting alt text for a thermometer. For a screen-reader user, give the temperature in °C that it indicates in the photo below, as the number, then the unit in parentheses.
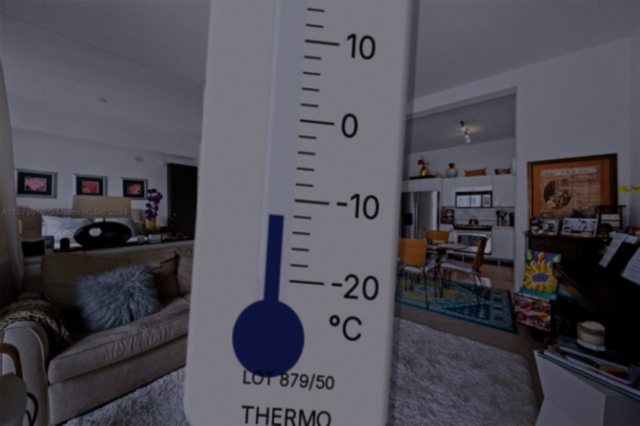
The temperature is -12 (°C)
